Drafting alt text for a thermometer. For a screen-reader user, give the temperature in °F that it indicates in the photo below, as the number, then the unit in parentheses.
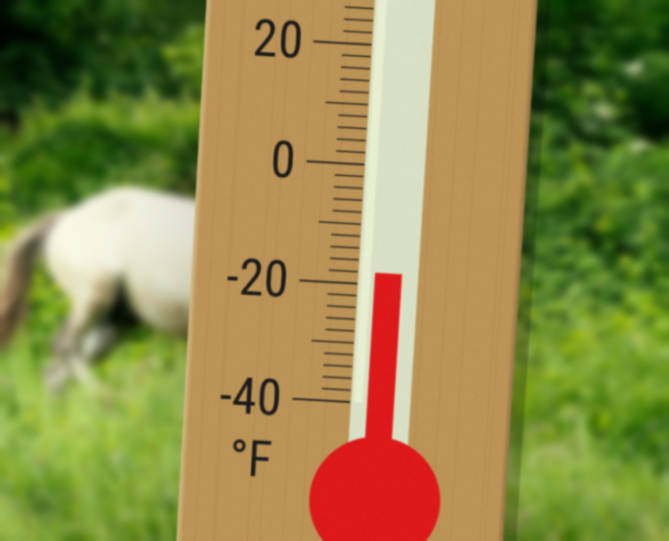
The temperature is -18 (°F)
